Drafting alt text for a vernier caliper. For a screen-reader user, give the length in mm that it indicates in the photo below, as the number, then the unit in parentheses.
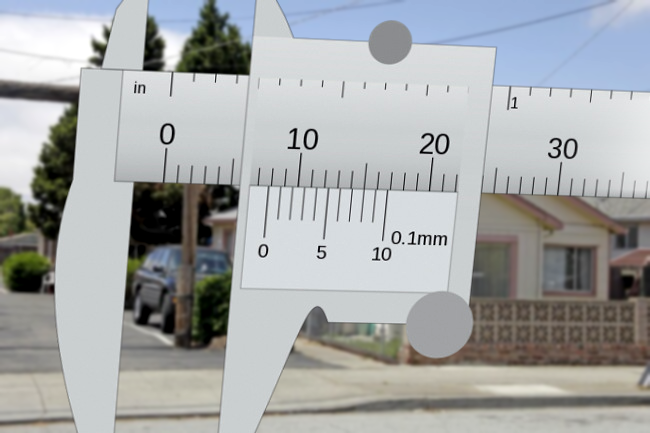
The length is 7.8 (mm)
